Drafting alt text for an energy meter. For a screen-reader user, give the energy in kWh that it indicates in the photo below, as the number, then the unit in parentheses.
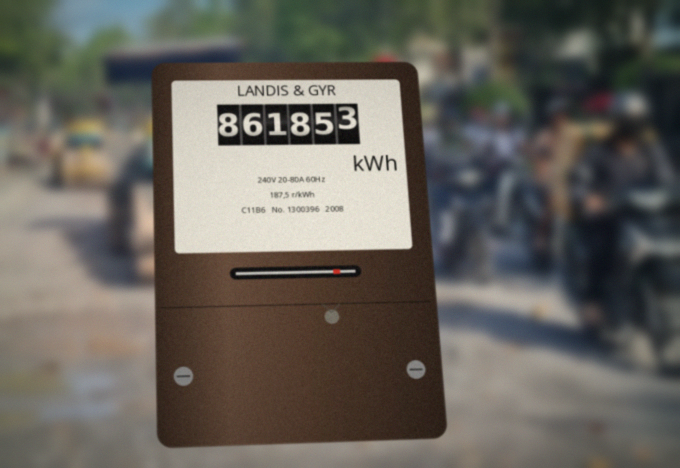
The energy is 861853 (kWh)
